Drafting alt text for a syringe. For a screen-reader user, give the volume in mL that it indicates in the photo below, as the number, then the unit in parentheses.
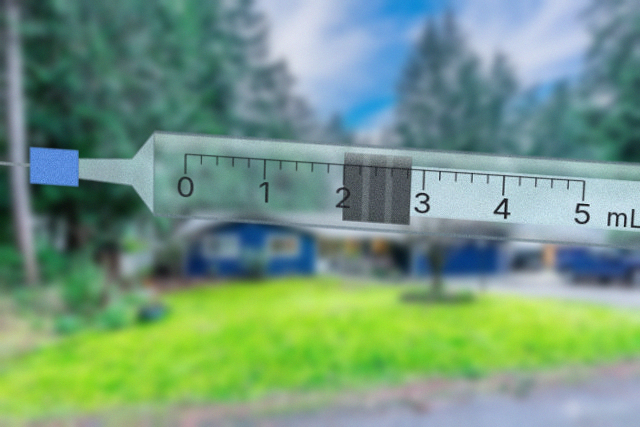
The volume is 2 (mL)
